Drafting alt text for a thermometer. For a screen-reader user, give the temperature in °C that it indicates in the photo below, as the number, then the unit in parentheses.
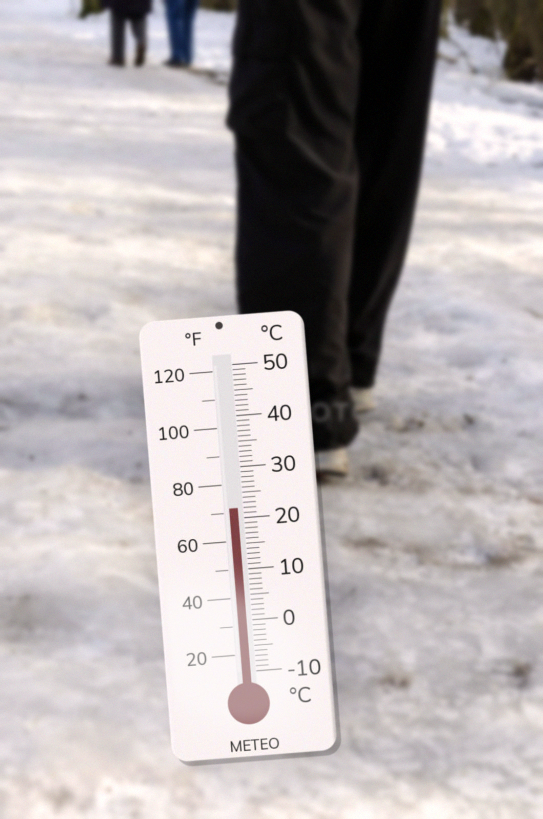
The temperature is 22 (°C)
